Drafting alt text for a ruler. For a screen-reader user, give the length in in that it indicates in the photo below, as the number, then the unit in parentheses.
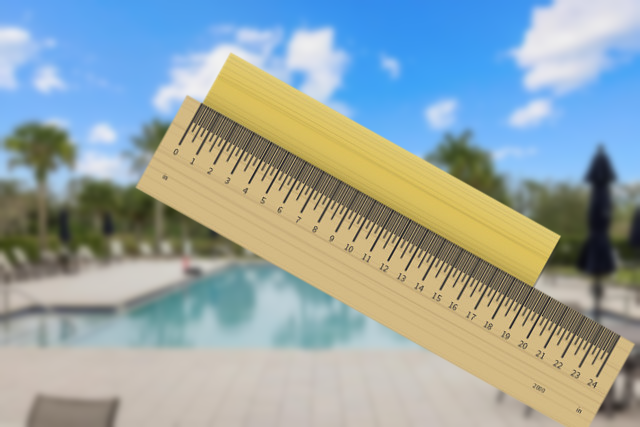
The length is 19 (in)
